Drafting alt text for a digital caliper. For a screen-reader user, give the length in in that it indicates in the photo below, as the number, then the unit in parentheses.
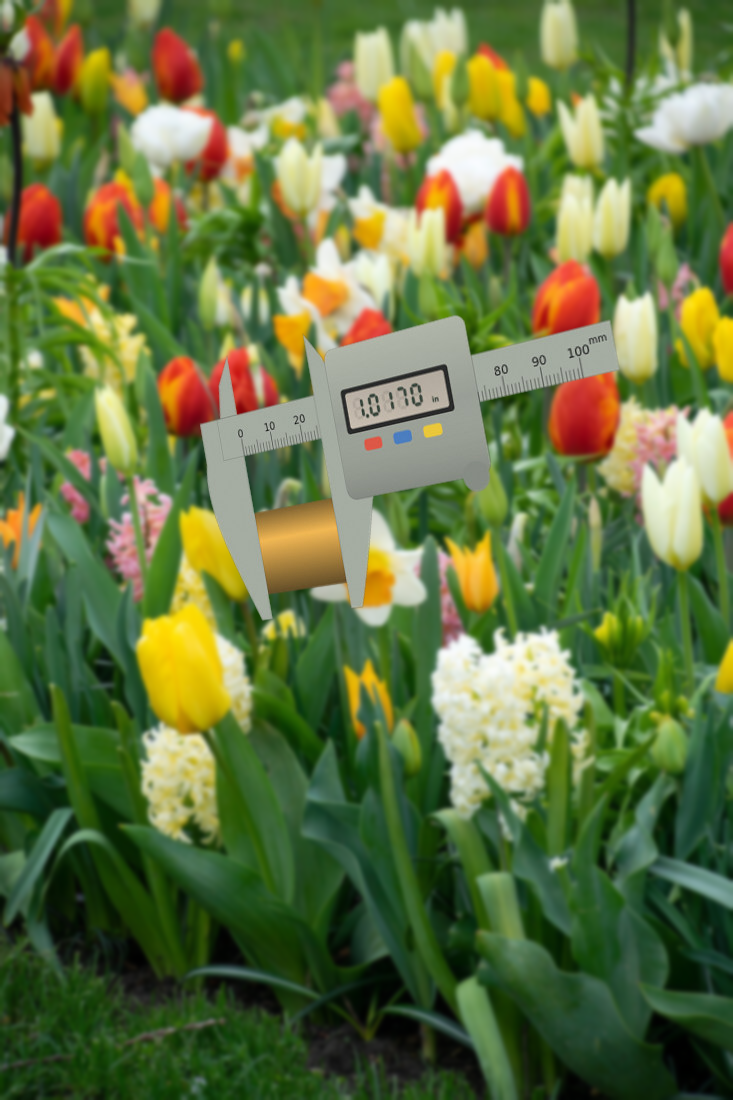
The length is 1.0170 (in)
